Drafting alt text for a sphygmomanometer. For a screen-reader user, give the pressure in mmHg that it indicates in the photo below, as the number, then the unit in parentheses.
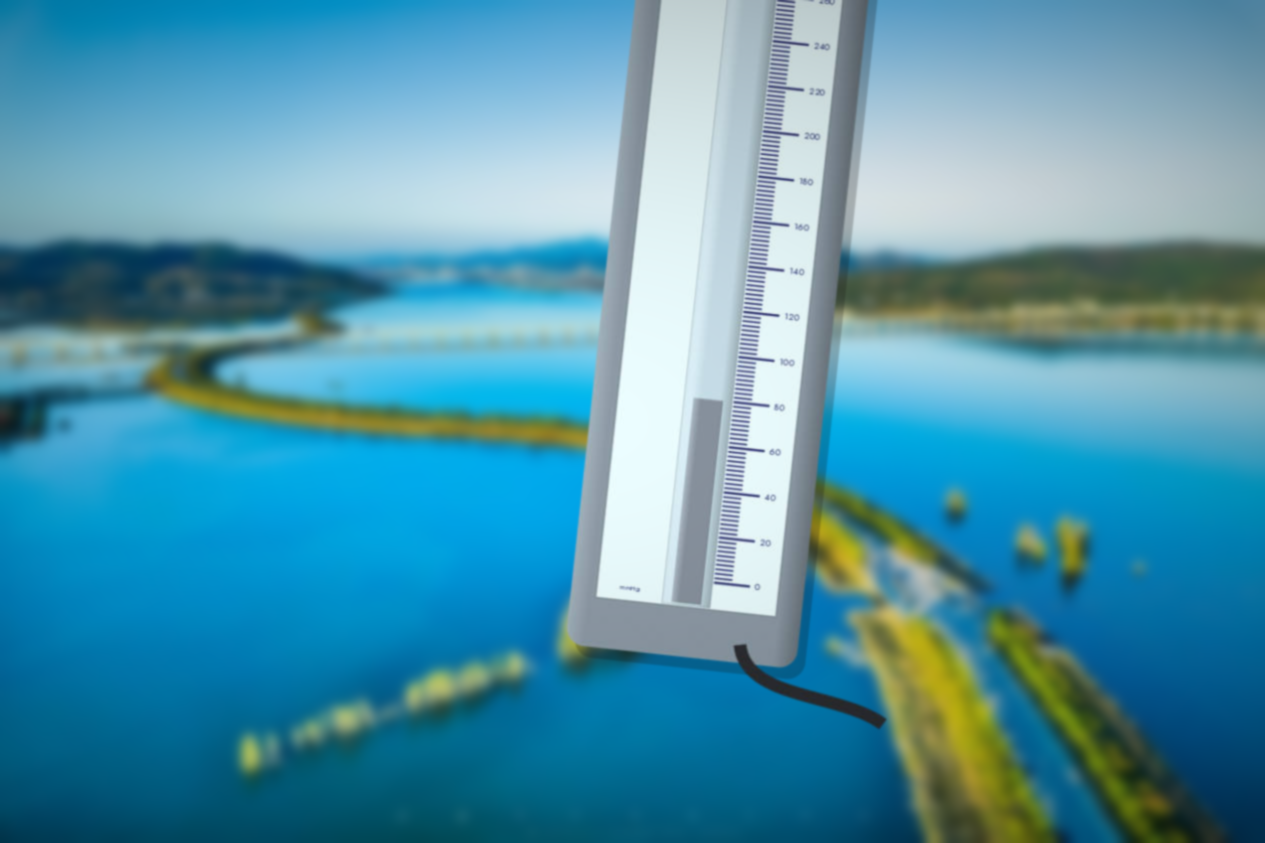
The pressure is 80 (mmHg)
